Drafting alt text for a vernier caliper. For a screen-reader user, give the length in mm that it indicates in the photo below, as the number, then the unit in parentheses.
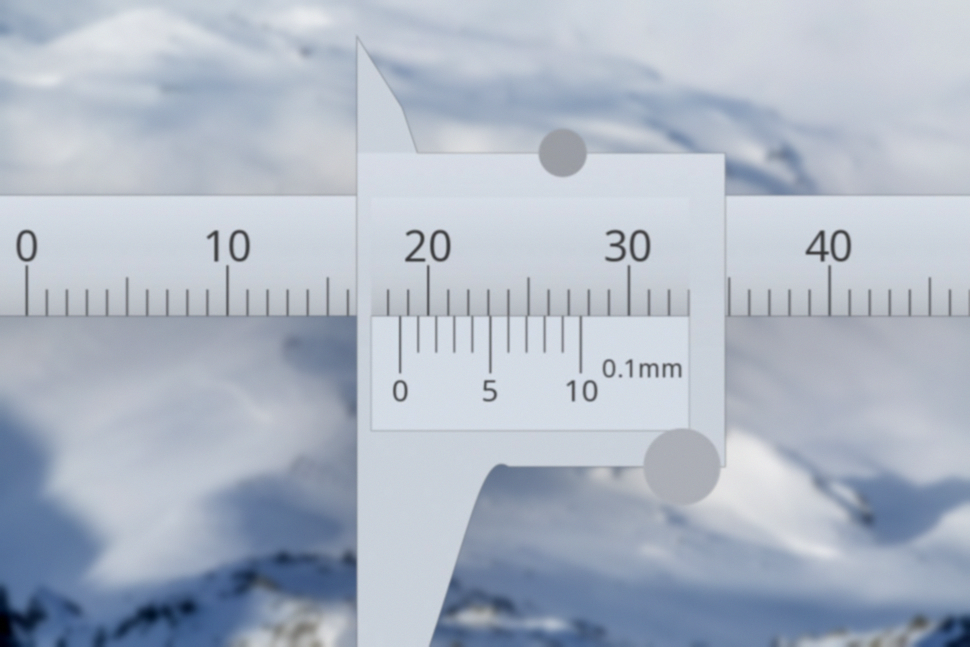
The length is 18.6 (mm)
